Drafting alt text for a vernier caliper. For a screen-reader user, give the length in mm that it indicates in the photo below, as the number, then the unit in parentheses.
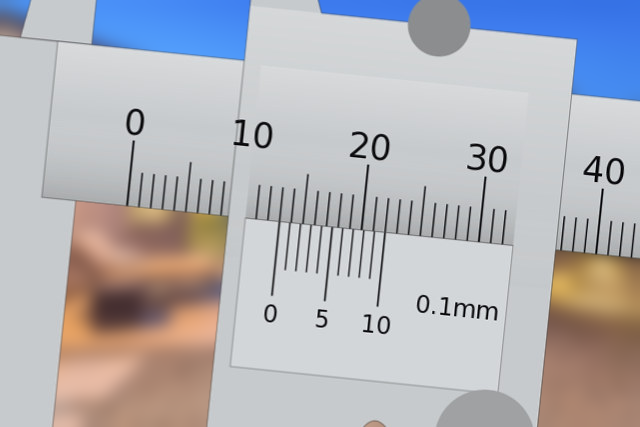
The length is 13.0 (mm)
